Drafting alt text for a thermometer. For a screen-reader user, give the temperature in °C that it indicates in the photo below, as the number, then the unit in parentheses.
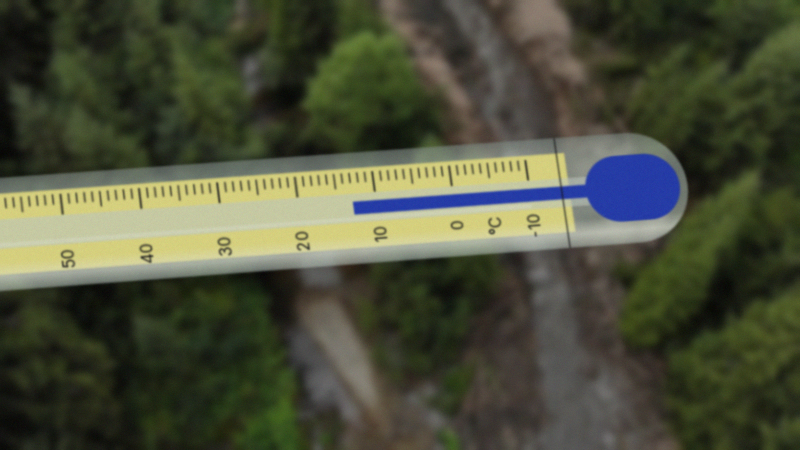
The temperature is 13 (°C)
